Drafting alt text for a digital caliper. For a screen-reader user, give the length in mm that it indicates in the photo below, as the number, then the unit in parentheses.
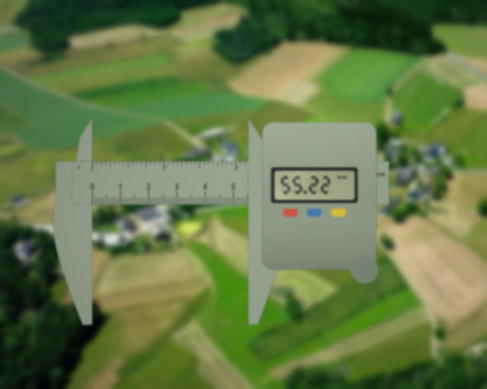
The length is 55.22 (mm)
